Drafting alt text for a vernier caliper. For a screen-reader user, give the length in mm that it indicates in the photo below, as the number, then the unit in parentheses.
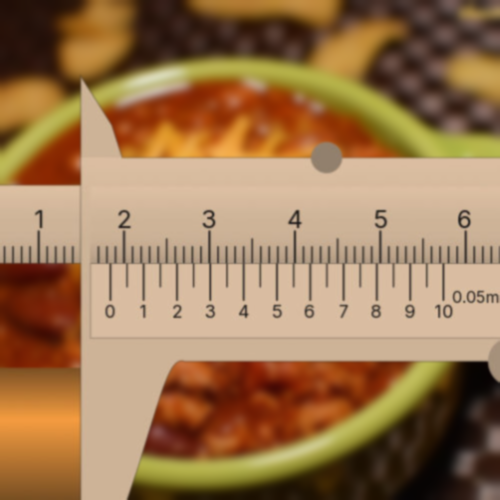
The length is 18.4 (mm)
